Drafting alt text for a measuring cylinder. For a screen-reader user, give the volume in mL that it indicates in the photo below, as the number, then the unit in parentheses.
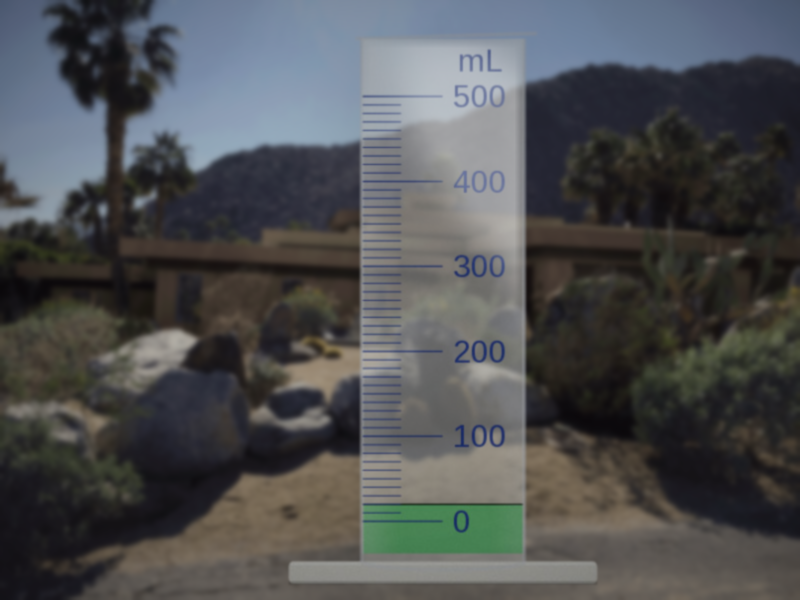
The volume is 20 (mL)
